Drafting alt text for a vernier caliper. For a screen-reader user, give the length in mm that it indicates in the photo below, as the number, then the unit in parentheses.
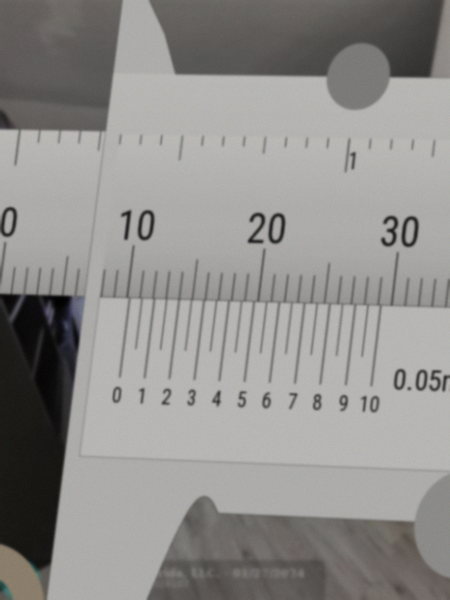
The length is 10.2 (mm)
